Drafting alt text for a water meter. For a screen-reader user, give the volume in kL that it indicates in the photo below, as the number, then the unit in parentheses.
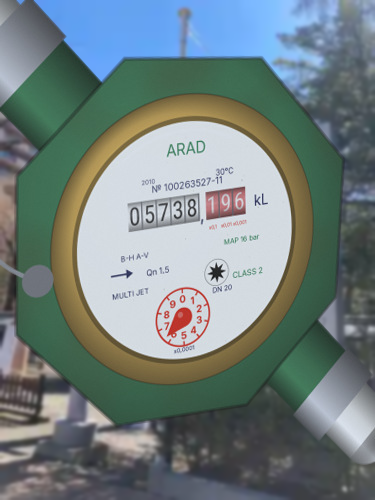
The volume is 5738.1966 (kL)
